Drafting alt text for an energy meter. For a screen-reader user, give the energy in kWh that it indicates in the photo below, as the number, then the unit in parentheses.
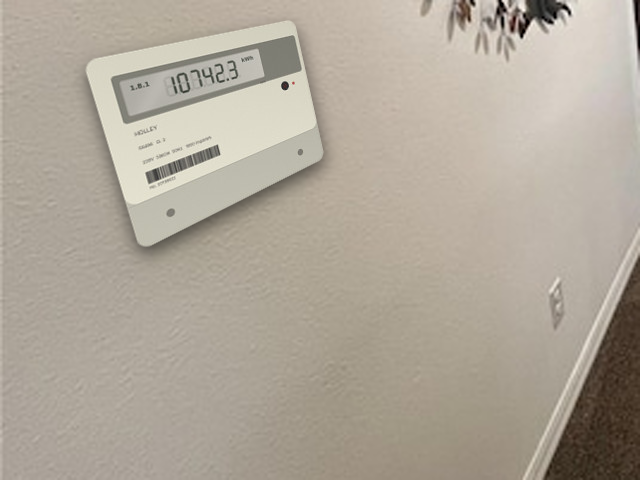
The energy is 10742.3 (kWh)
